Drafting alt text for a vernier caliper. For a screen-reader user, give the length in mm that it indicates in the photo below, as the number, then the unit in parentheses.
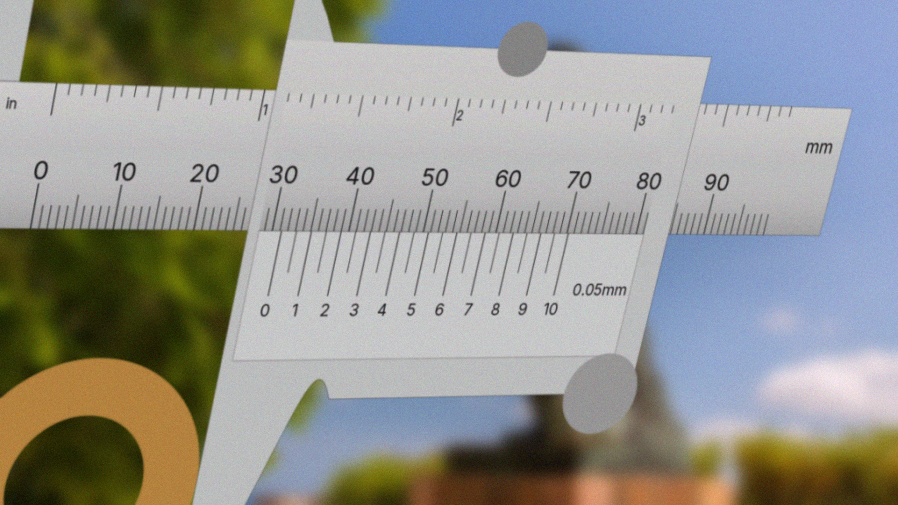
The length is 31.2 (mm)
